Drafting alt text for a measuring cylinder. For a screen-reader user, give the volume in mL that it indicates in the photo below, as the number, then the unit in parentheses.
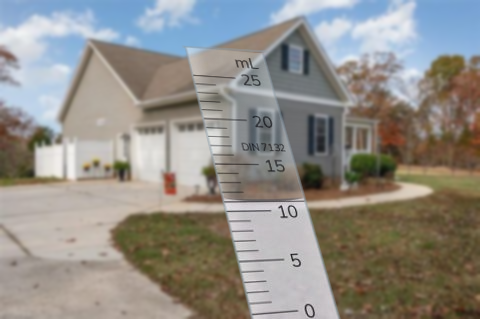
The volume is 11 (mL)
